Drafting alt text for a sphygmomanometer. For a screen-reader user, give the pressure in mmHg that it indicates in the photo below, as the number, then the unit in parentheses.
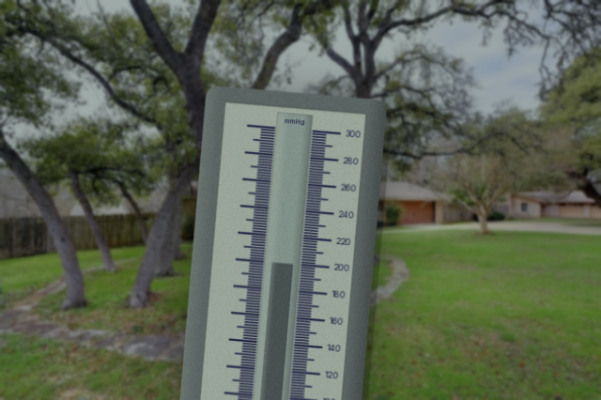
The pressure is 200 (mmHg)
